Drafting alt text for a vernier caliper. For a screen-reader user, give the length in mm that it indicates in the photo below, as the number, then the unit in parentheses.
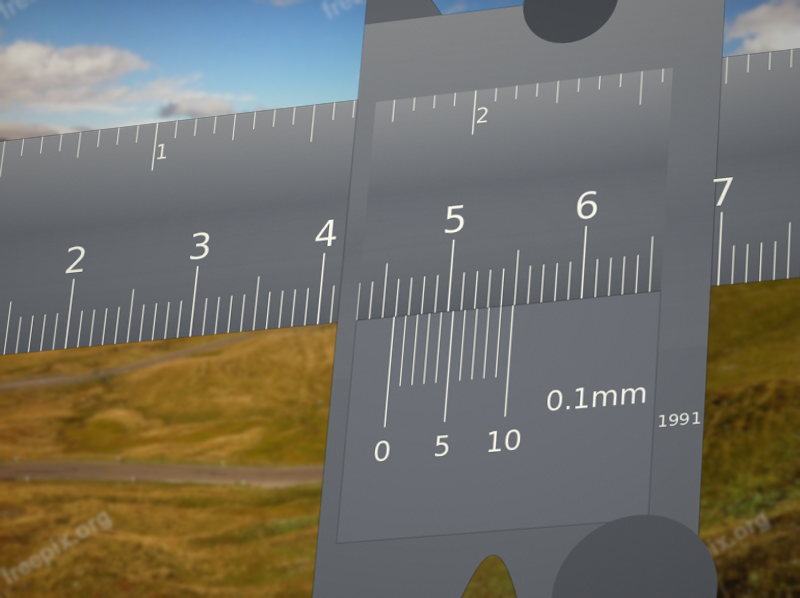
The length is 45.9 (mm)
